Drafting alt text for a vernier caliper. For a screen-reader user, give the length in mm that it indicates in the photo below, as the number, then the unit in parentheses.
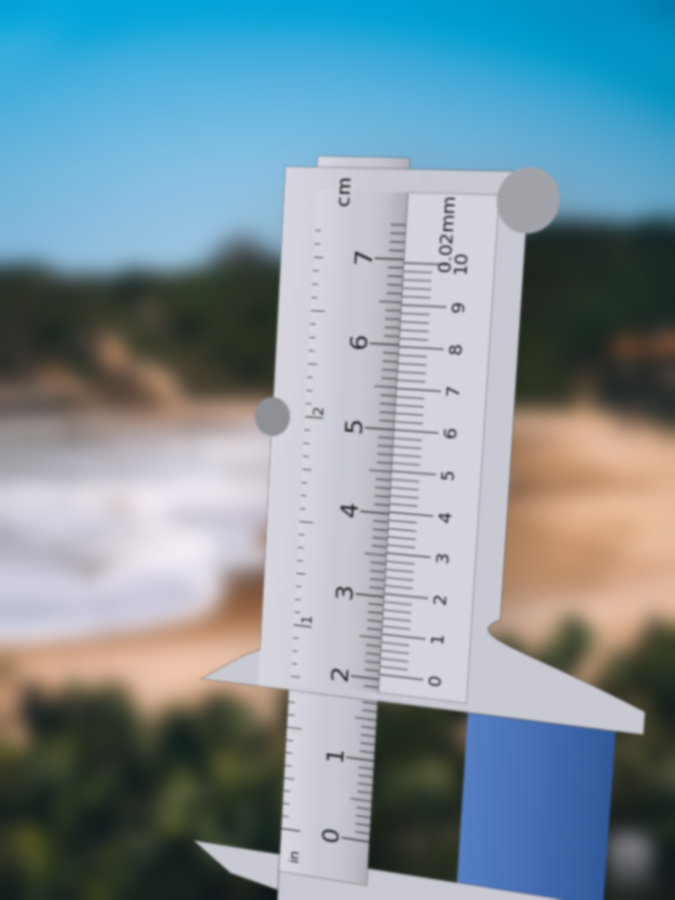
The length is 20.6 (mm)
